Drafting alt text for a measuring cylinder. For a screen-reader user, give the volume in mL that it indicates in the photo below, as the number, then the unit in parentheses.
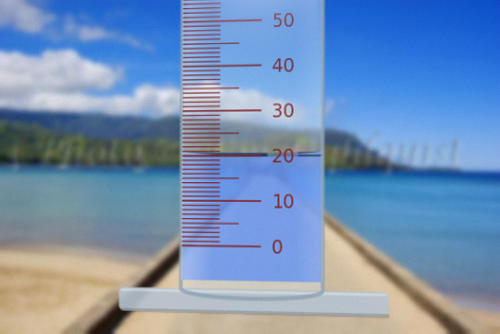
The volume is 20 (mL)
